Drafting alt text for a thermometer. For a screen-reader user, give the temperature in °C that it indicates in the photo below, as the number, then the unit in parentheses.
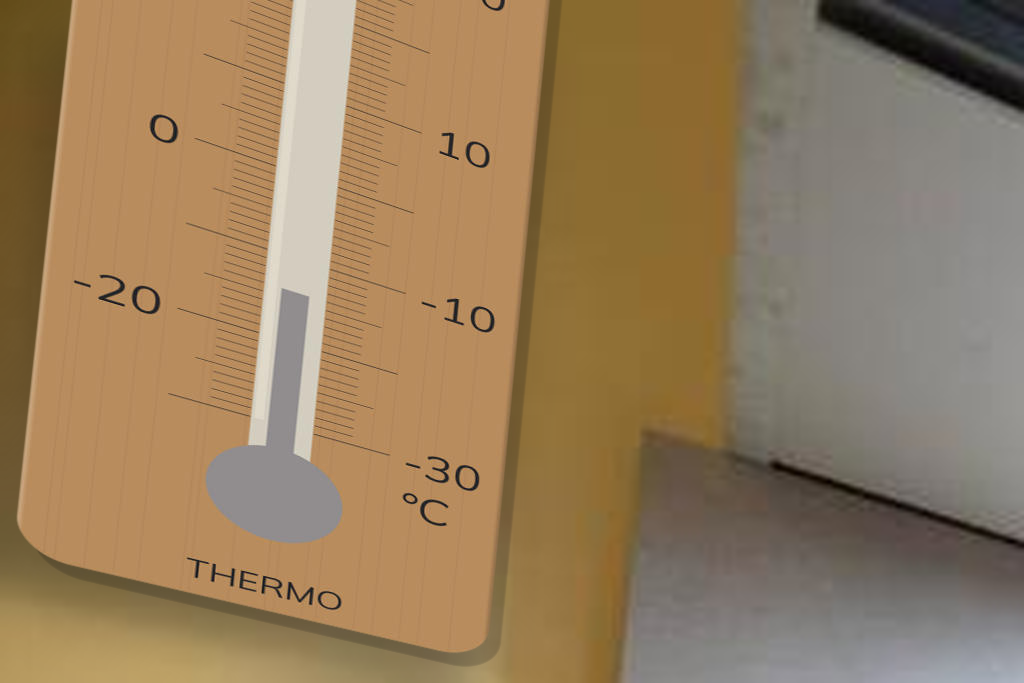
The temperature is -14 (°C)
